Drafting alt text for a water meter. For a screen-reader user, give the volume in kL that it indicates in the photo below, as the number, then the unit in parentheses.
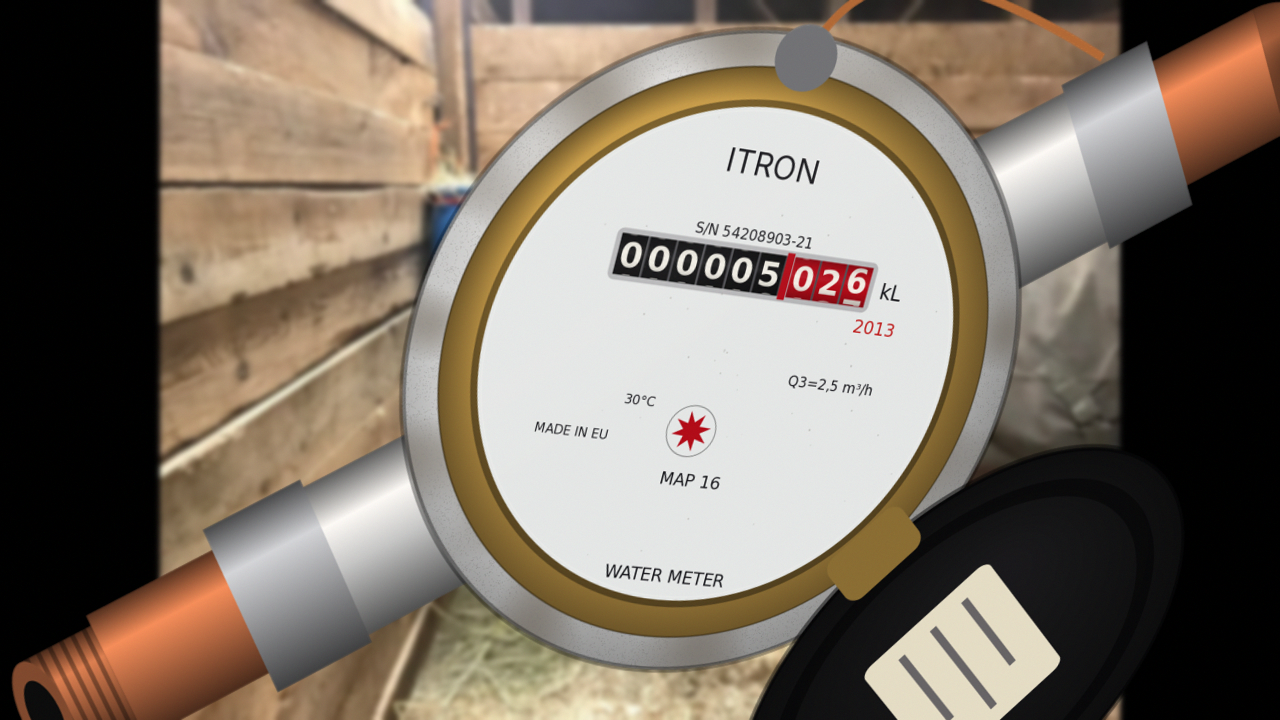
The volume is 5.026 (kL)
